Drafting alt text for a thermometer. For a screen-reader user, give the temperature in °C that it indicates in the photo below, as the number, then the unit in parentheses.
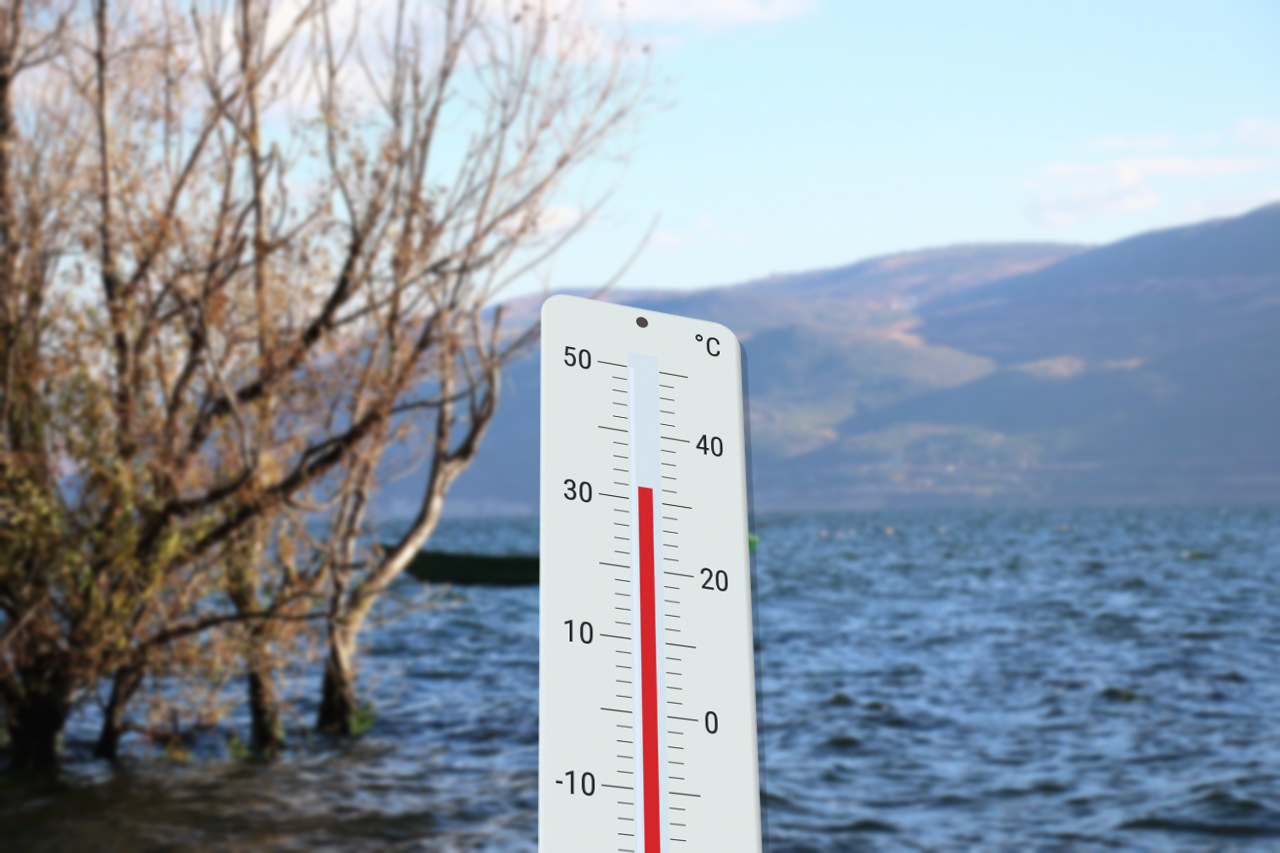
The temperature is 32 (°C)
